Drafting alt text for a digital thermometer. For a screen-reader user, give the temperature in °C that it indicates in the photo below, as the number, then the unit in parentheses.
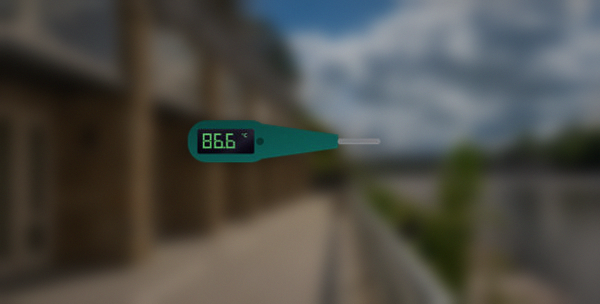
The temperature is 86.6 (°C)
